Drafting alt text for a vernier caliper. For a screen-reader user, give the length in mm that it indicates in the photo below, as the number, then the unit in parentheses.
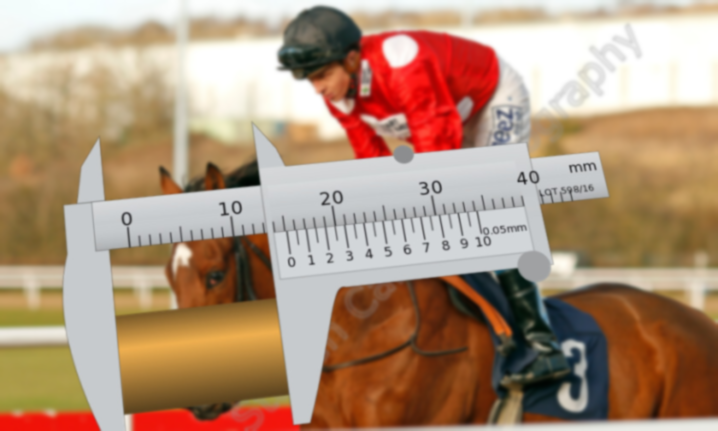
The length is 15.2 (mm)
